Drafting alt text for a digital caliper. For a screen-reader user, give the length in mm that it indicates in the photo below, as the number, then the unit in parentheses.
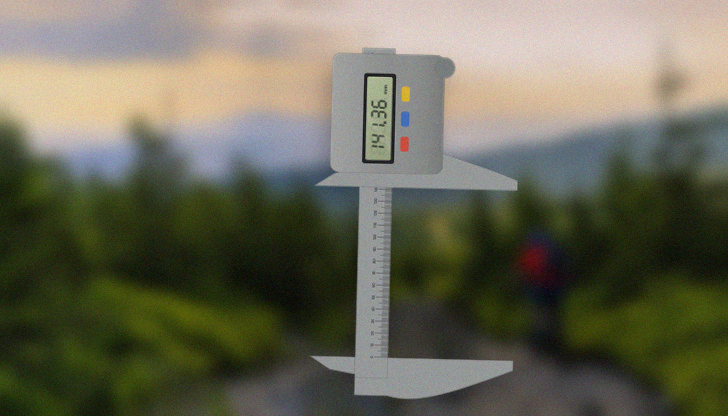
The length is 141.36 (mm)
